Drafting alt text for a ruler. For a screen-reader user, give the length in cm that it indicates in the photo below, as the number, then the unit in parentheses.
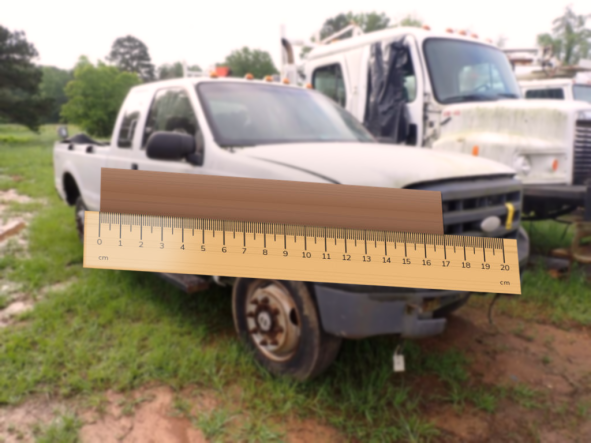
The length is 17 (cm)
